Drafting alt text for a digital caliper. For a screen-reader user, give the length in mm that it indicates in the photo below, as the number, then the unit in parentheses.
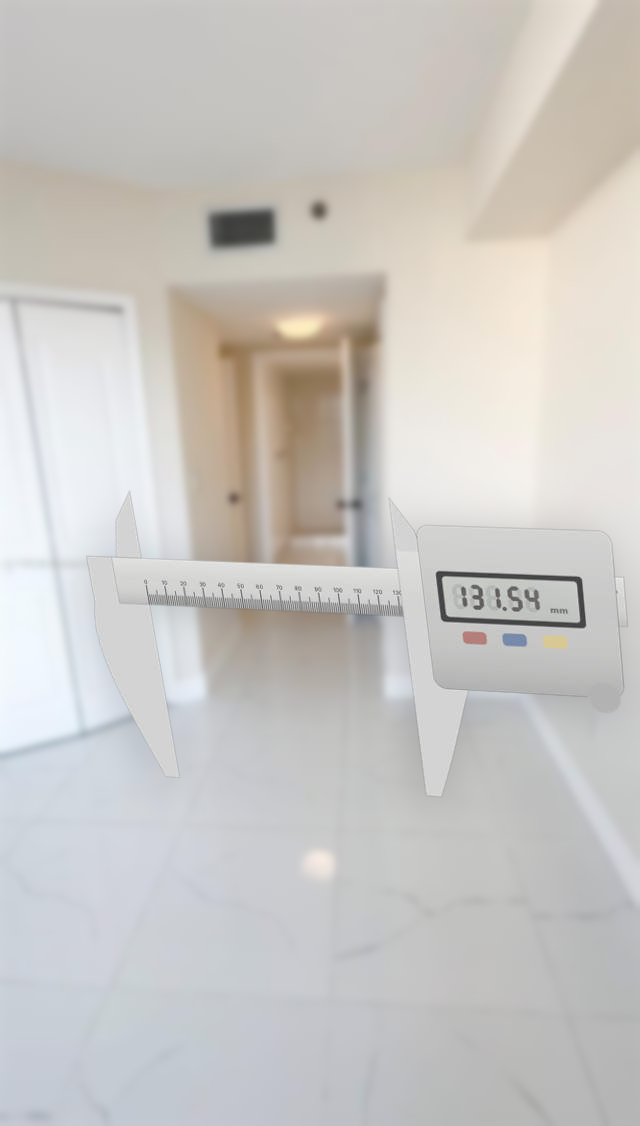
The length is 131.54 (mm)
